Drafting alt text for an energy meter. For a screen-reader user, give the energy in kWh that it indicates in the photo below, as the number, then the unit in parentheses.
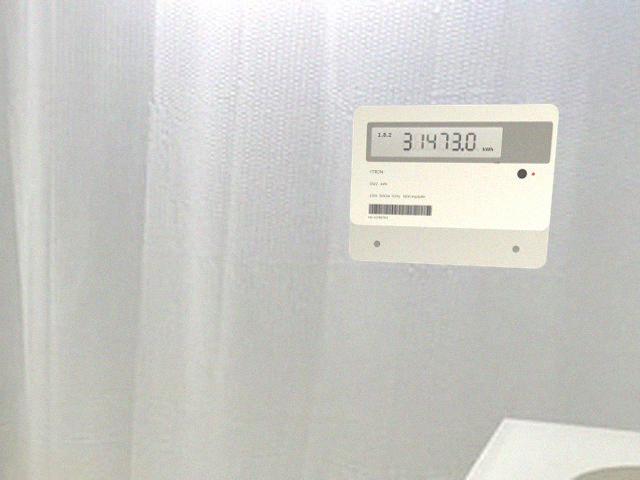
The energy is 31473.0 (kWh)
